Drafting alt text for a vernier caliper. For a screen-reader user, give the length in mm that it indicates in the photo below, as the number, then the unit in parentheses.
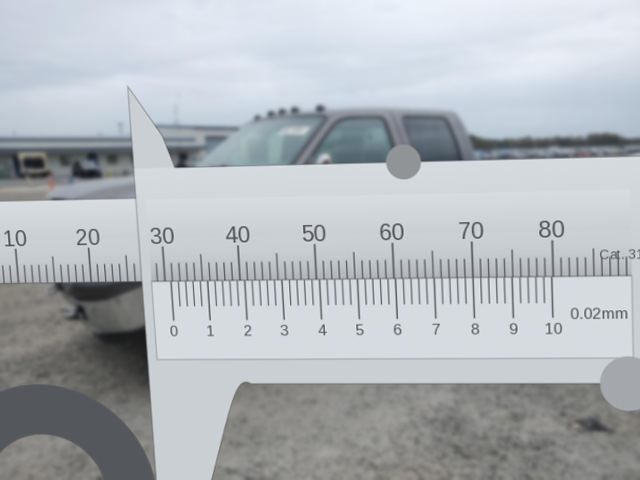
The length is 30.8 (mm)
